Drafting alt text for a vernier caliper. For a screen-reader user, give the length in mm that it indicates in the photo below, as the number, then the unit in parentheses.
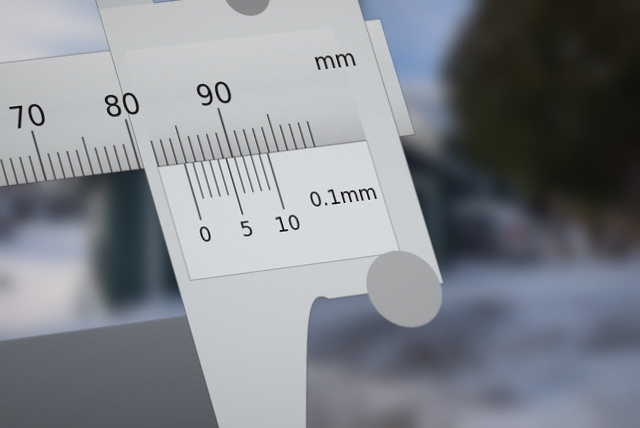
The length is 84.8 (mm)
